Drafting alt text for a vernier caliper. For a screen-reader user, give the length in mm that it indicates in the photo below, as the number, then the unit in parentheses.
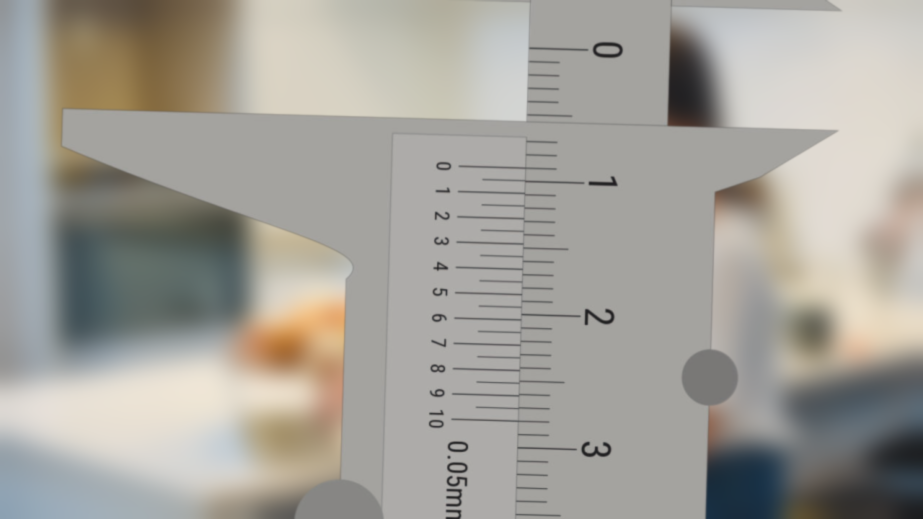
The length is 9.0 (mm)
